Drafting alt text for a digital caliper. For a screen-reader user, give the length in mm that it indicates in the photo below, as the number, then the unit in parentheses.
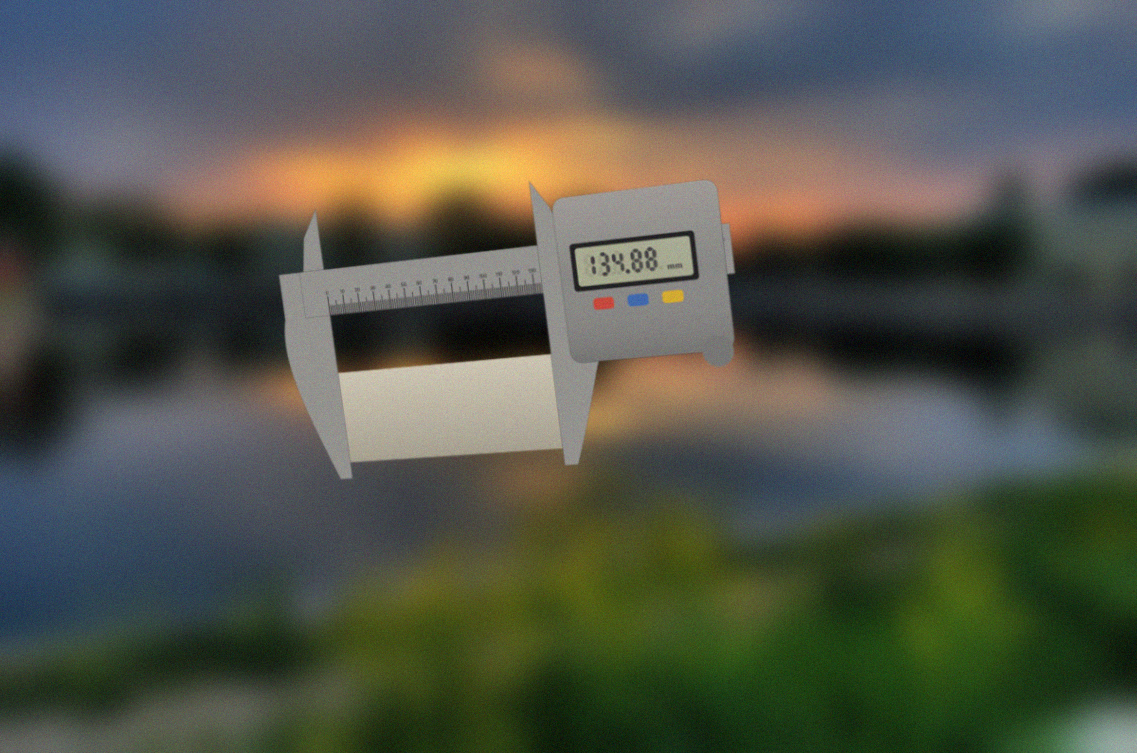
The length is 134.88 (mm)
